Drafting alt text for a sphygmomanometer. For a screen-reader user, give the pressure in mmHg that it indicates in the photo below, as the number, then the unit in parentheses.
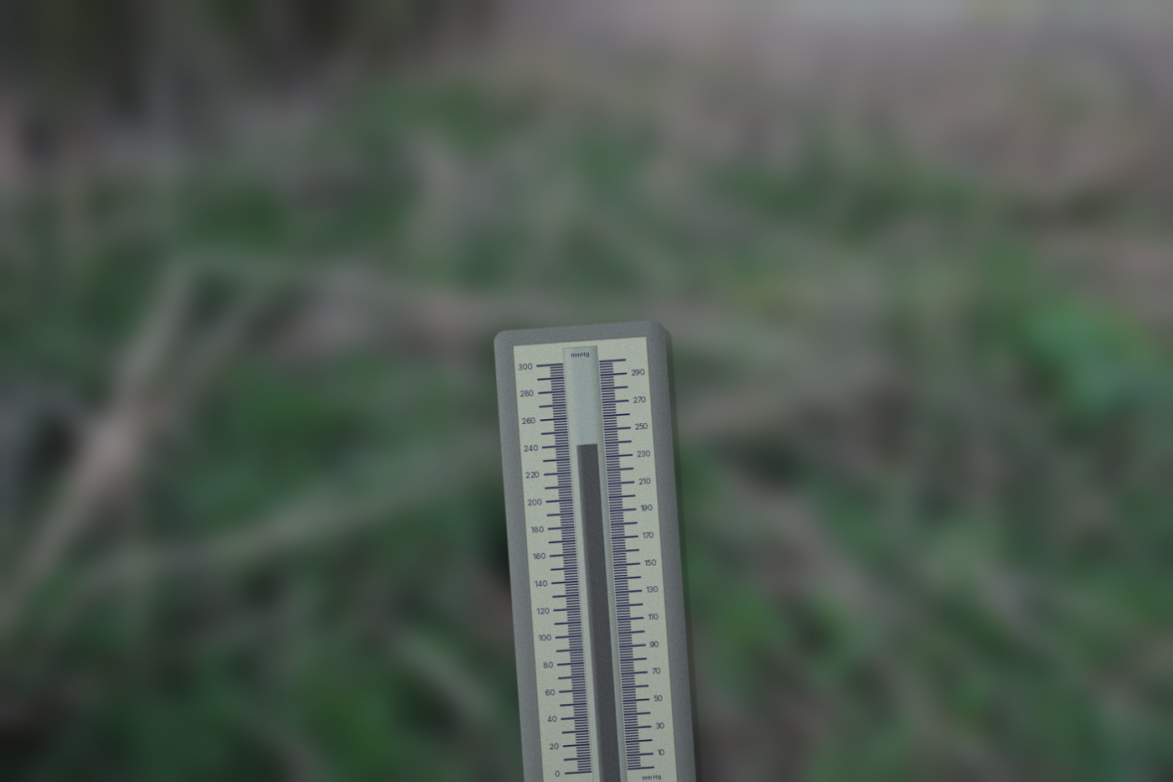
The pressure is 240 (mmHg)
